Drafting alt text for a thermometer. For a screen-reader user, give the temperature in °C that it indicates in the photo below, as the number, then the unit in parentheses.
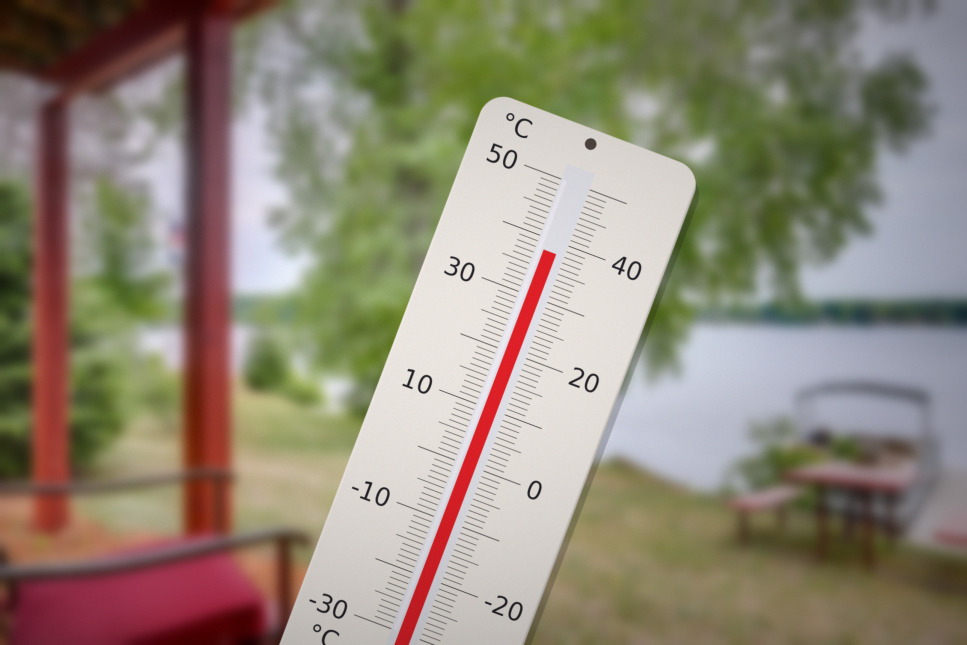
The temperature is 38 (°C)
